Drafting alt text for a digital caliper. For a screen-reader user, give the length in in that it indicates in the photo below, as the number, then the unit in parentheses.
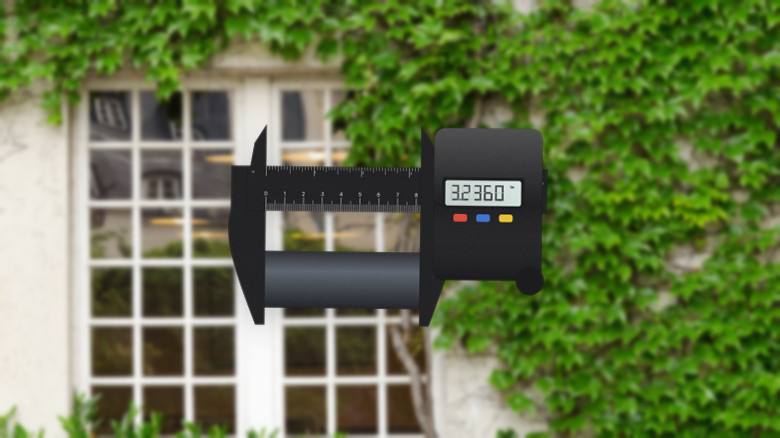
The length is 3.2360 (in)
